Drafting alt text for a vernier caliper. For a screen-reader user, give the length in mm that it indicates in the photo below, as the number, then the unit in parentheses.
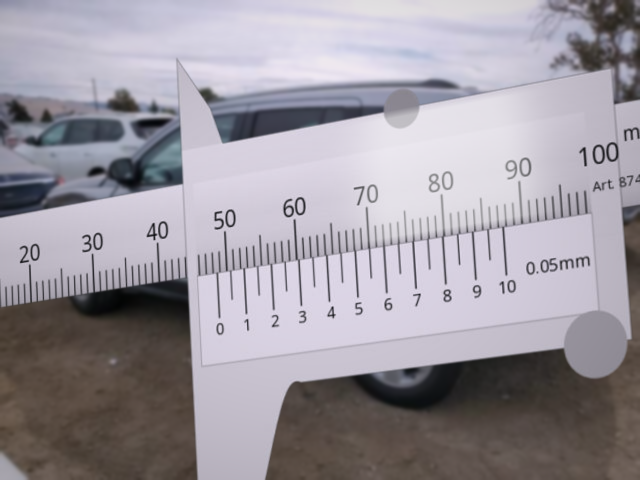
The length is 48.6 (mm)
